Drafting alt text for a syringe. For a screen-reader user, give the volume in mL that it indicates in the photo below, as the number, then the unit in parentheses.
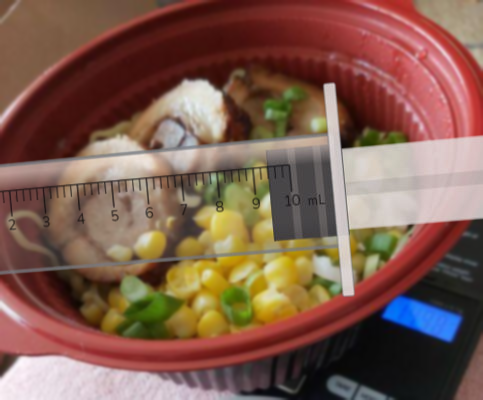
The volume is 9.4 (mL)
